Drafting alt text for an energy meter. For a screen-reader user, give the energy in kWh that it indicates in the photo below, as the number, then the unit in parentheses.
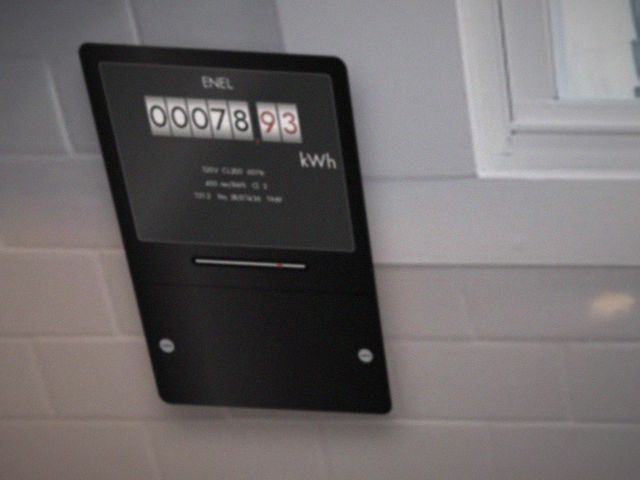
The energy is 78.93 (kWh)
